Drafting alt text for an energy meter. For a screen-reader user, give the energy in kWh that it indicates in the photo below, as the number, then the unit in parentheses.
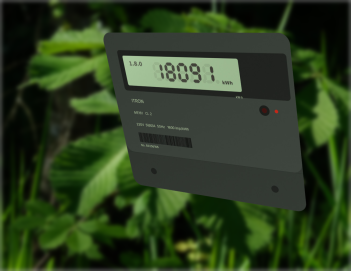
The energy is 18091 (kWh)
